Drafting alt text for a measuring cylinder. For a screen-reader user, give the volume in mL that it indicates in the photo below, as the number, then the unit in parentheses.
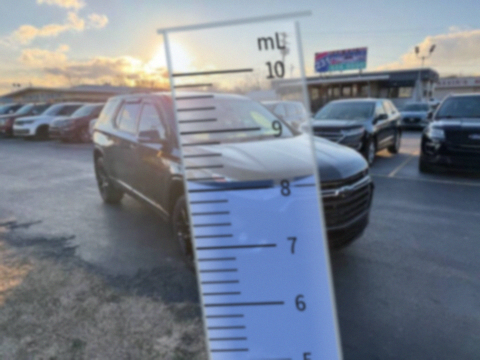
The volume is 8 (mL)
